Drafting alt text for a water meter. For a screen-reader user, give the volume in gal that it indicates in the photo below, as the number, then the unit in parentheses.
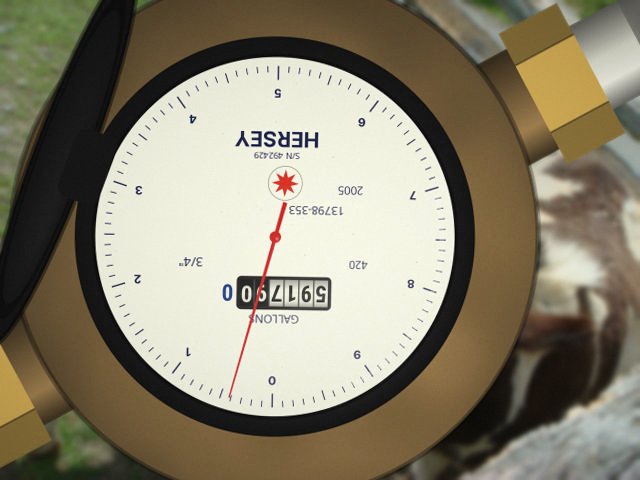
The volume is 5917900.4 (gal)
